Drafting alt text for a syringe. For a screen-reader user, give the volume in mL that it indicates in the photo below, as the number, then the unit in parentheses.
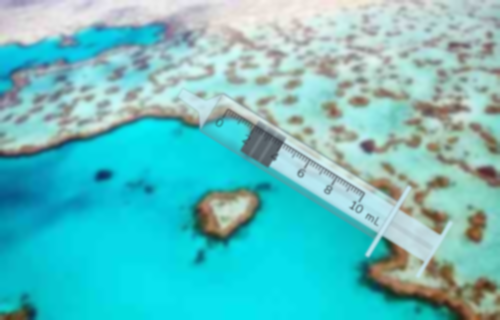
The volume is 2 (mL)
